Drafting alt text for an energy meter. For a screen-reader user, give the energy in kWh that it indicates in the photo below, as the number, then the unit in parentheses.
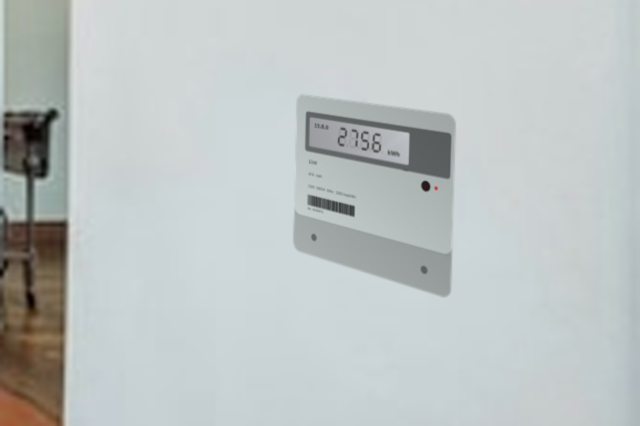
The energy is 2756 (kWh)
